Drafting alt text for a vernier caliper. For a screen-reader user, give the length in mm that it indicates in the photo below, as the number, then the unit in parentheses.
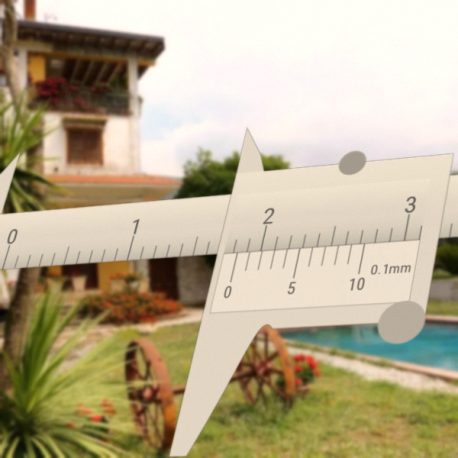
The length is 18.3 (mm)
